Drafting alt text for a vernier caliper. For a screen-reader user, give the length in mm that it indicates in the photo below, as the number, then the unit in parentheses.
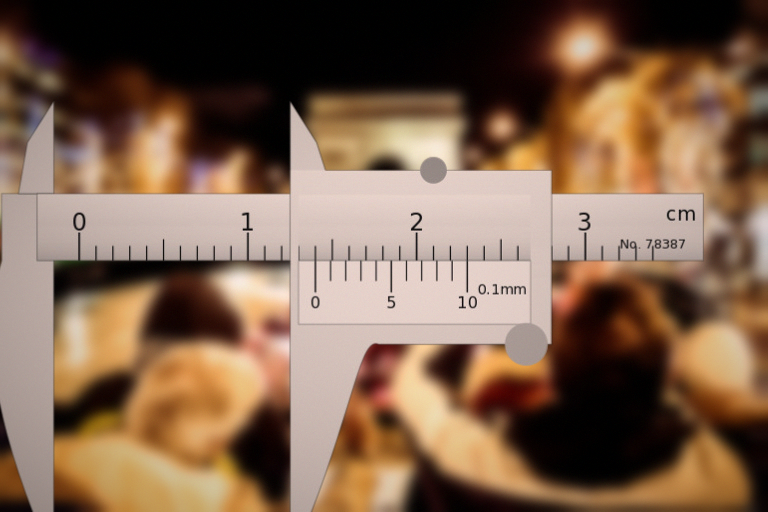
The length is 14.0 (mm)
